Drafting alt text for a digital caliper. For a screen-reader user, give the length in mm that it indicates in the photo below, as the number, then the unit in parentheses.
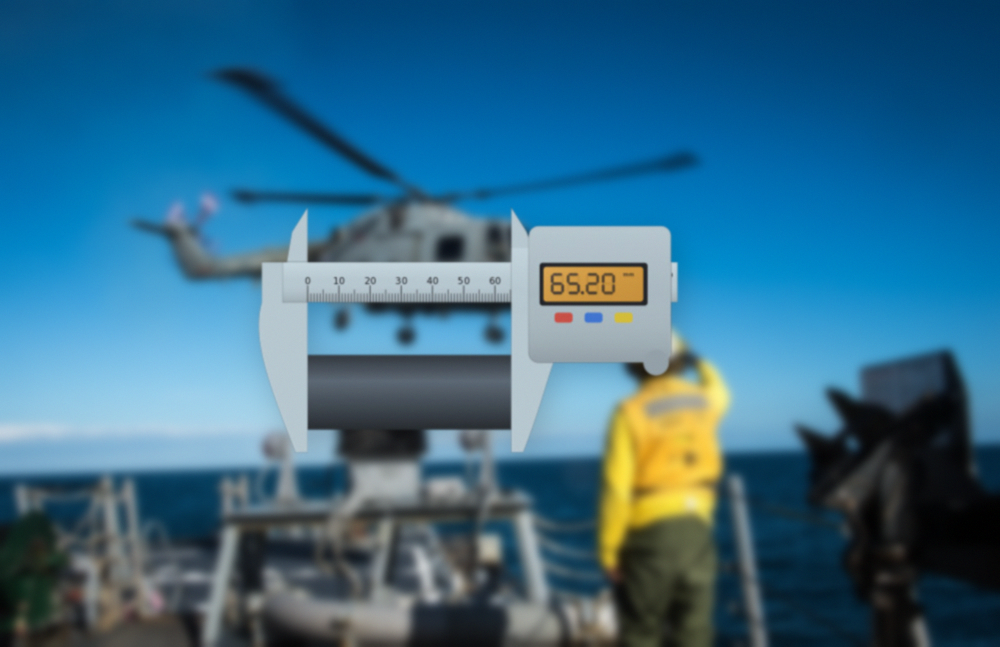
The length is 65.20 (mm)
